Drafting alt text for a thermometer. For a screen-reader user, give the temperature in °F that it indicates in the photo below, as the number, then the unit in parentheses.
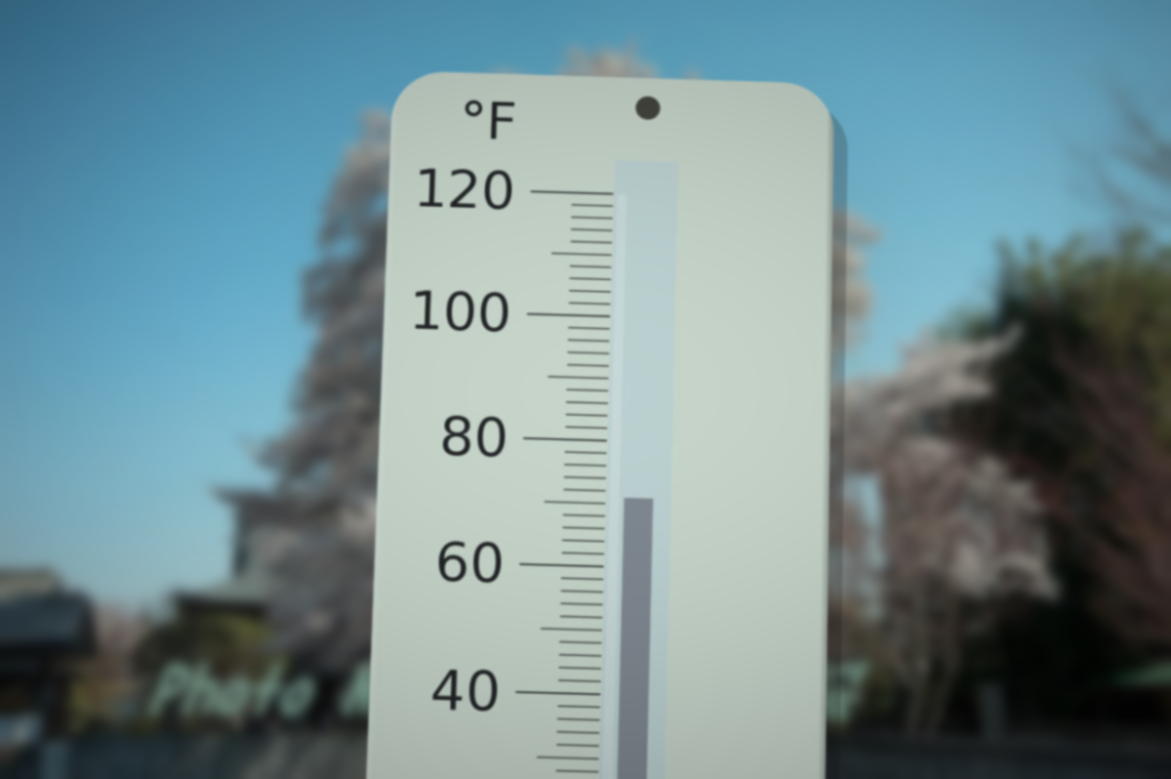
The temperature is 71 (°F)
